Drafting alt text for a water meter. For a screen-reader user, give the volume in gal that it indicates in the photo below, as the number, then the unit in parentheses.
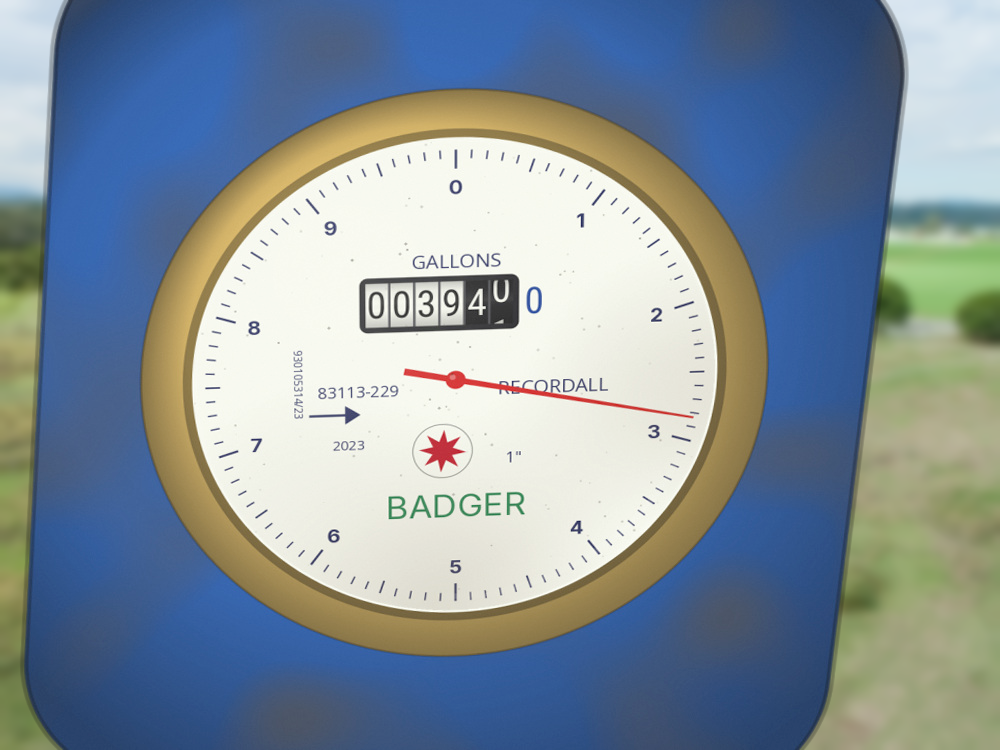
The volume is 39402.8 (gal)
